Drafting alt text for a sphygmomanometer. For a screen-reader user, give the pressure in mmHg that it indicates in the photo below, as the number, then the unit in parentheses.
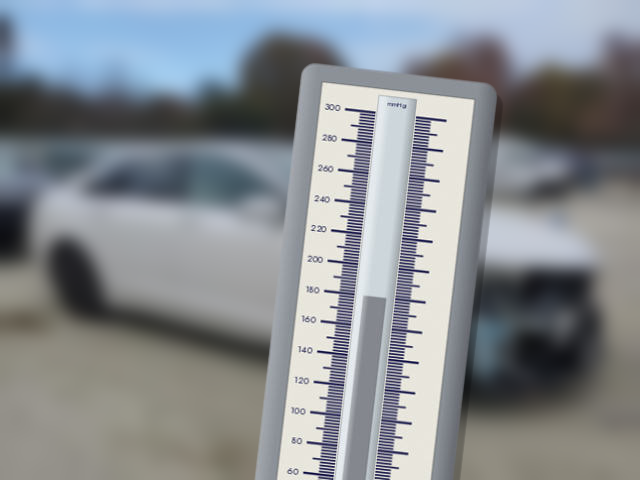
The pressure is 180 (mmHg)
